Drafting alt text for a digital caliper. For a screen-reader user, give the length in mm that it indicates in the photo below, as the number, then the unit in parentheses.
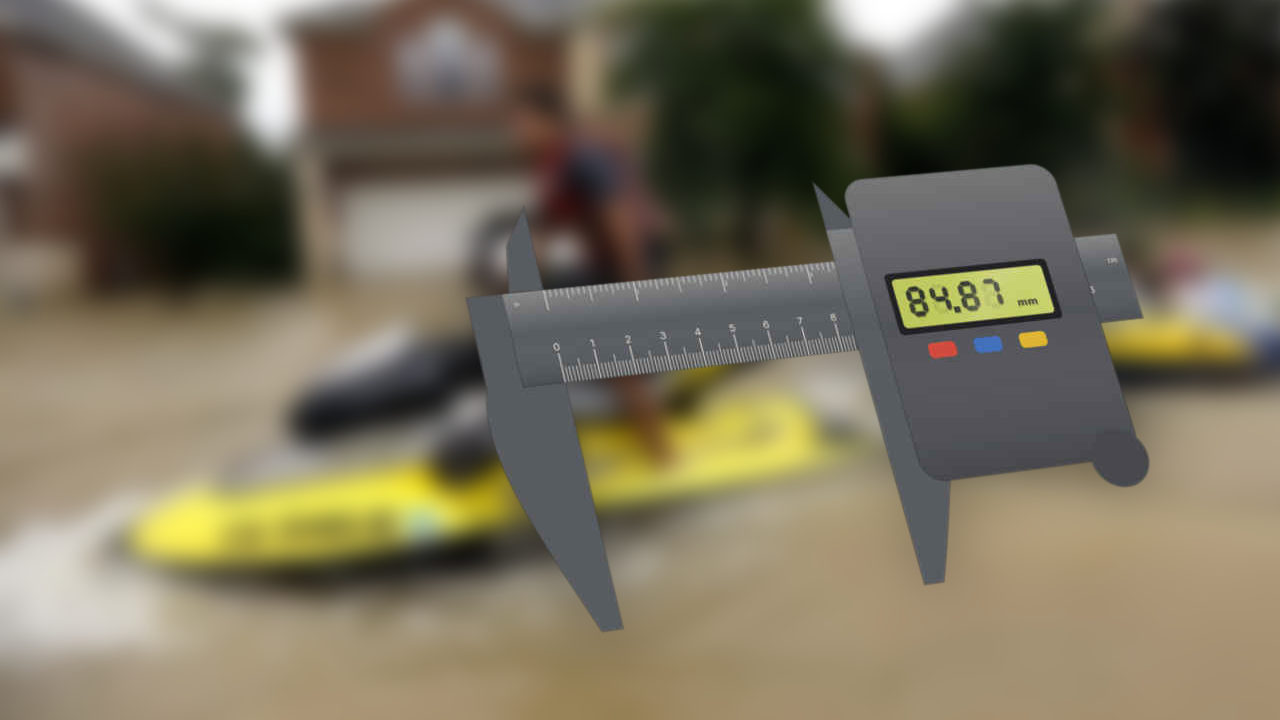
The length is 84.87 (mm)
